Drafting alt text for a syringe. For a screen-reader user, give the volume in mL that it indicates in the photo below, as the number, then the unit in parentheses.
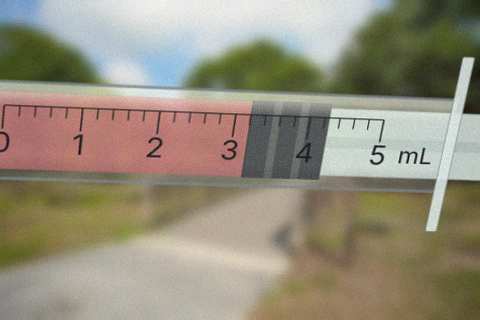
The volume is 3.2 (mL)
